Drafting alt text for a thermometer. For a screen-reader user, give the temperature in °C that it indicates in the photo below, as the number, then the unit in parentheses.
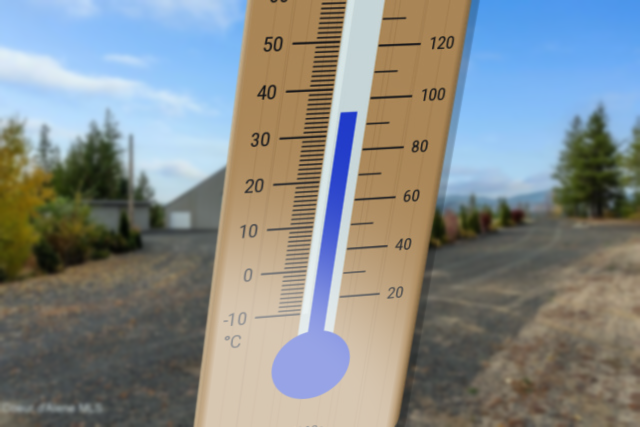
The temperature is 35 (°C)
